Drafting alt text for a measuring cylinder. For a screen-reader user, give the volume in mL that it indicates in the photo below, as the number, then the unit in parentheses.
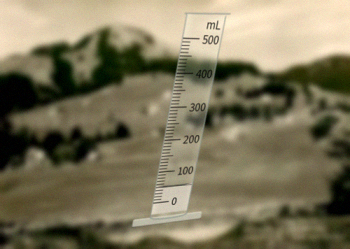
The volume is 50 (mL)
